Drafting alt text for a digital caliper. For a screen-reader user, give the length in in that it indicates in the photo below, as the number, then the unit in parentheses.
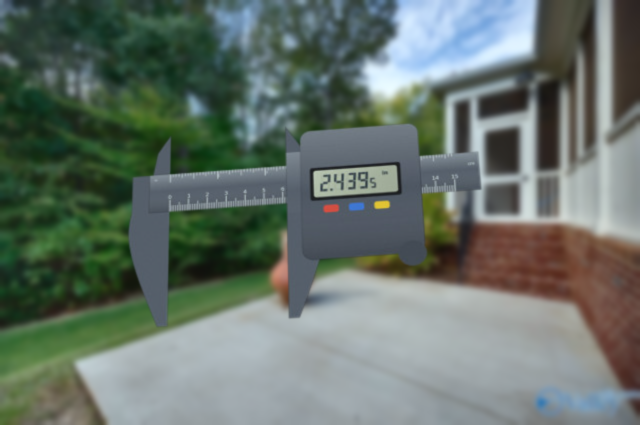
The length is 2.4395 (in)
